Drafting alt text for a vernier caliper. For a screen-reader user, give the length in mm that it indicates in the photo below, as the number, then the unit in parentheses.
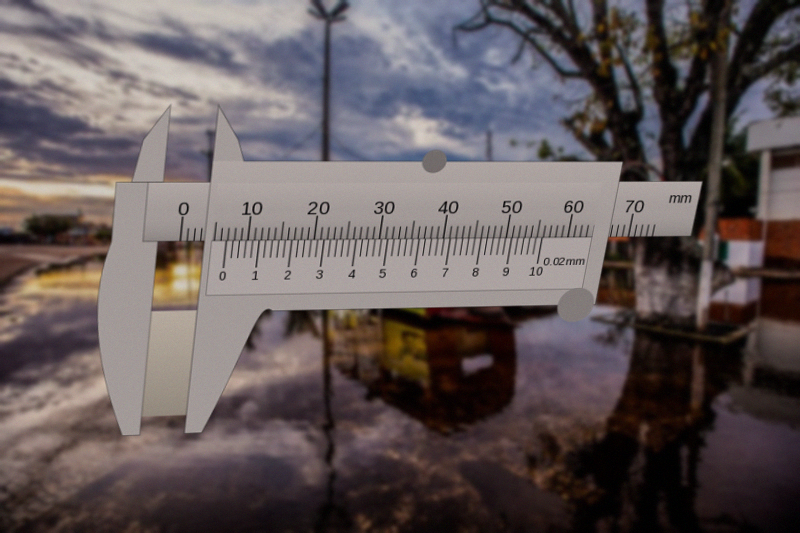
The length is 6.8 (mm)
